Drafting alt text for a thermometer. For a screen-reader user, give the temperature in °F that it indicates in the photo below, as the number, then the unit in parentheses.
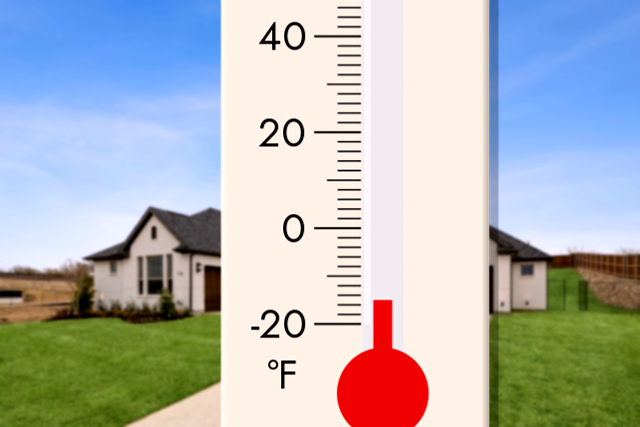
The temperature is -15 (°F)
